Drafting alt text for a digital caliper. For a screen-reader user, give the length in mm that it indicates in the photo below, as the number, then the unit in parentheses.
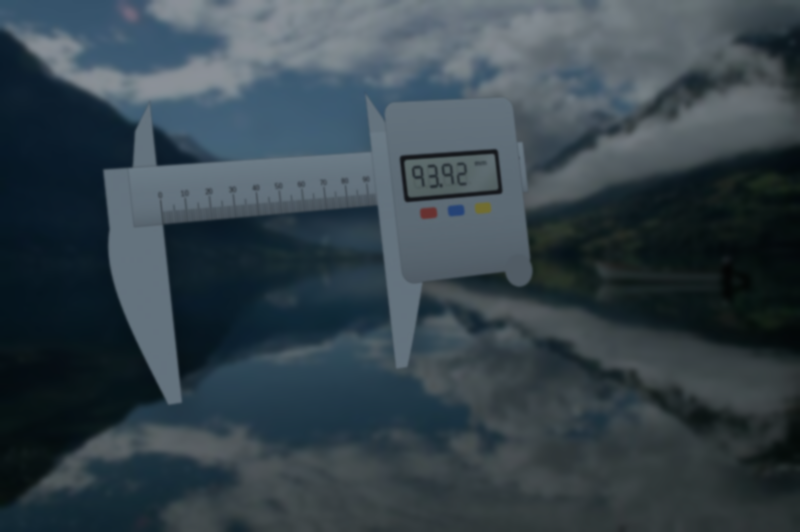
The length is 93.92 (mm)
